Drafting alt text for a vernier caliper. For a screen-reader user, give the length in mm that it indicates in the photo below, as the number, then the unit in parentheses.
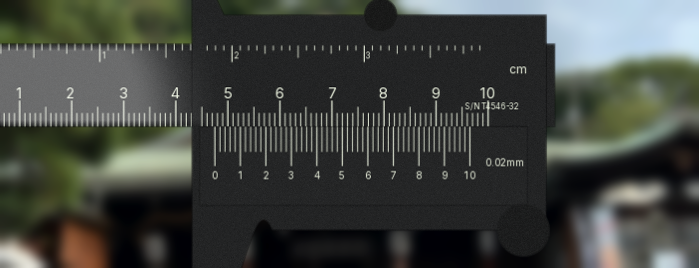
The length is 47.5 (mm)
